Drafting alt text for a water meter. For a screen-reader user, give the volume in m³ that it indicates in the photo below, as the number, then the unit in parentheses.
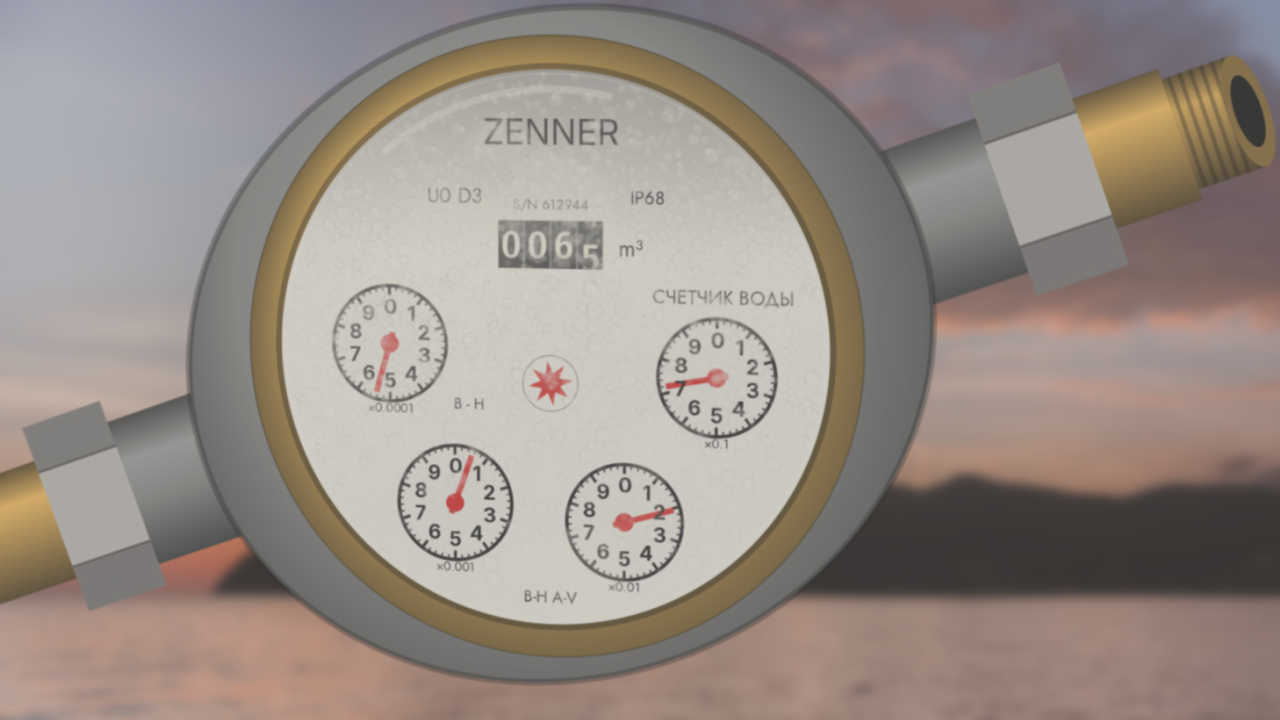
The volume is 64.7205 (m³)
